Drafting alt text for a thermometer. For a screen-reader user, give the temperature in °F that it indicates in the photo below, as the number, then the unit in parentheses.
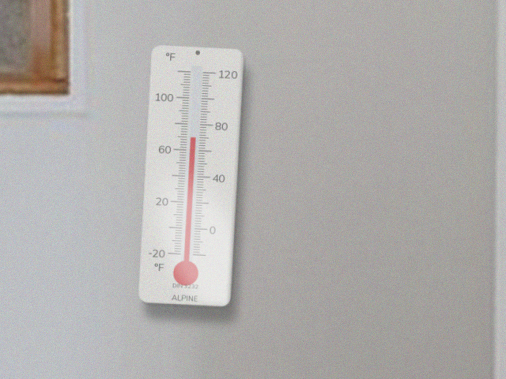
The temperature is 70 (°F)
